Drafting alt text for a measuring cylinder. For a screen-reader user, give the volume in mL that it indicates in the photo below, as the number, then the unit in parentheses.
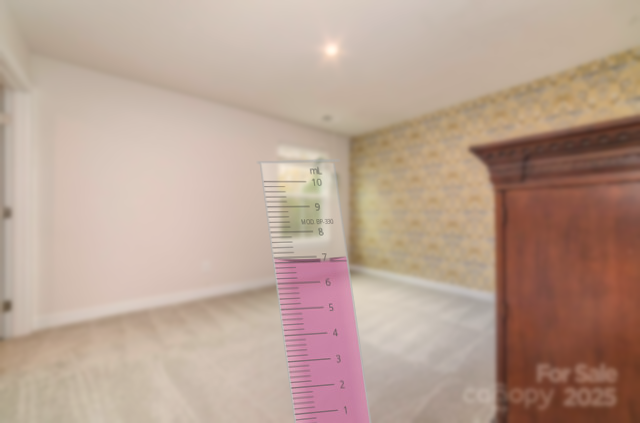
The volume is 6.8 (mL)
